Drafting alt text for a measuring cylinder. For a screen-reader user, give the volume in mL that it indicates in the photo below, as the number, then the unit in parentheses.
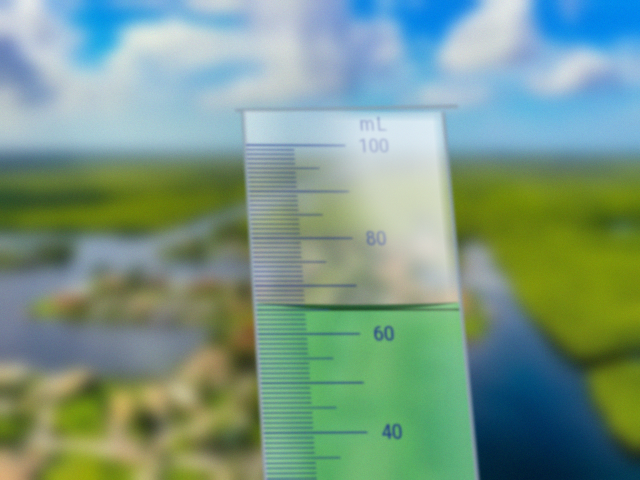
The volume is 65 (mL)
